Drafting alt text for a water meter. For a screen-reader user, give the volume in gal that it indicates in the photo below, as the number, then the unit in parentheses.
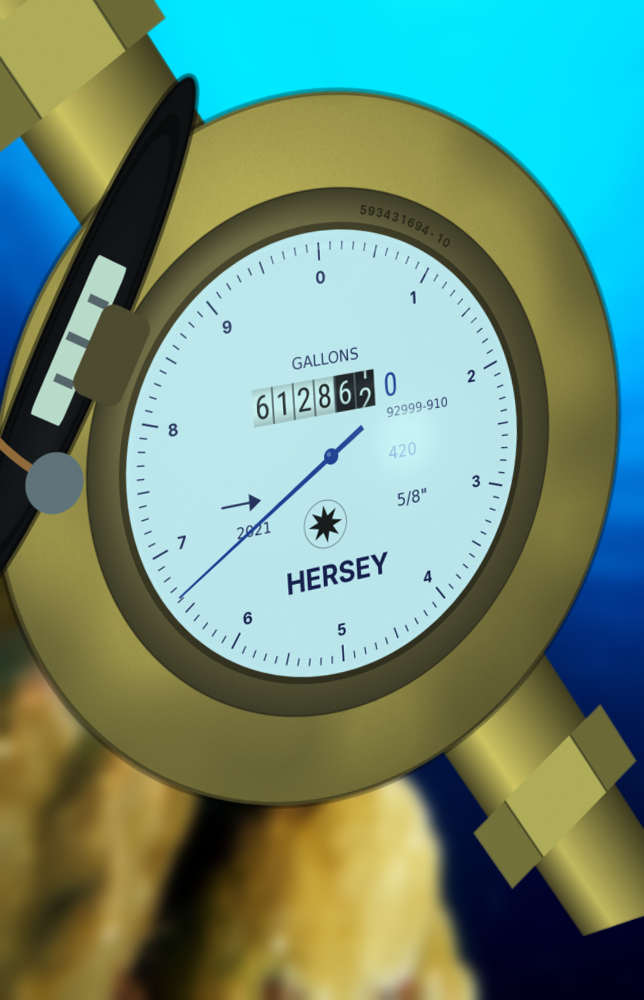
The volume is 6128616.6 (gal)
